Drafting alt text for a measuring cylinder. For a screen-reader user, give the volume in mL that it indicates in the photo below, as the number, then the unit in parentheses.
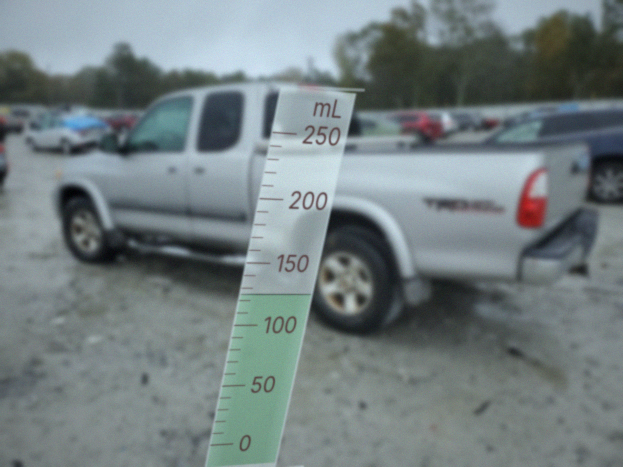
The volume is 125 (mL)
